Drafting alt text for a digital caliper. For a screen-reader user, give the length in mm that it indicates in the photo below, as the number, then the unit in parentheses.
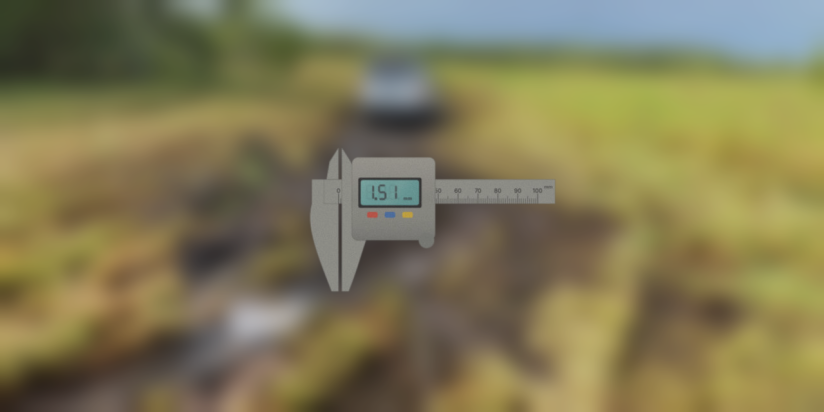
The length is 1.51 (mm)
